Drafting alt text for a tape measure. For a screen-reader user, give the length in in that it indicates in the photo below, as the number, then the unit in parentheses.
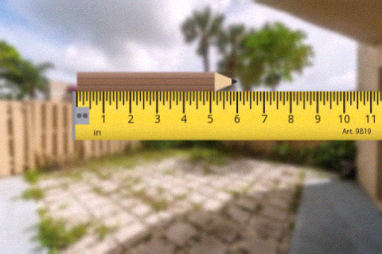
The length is 6 (in)
